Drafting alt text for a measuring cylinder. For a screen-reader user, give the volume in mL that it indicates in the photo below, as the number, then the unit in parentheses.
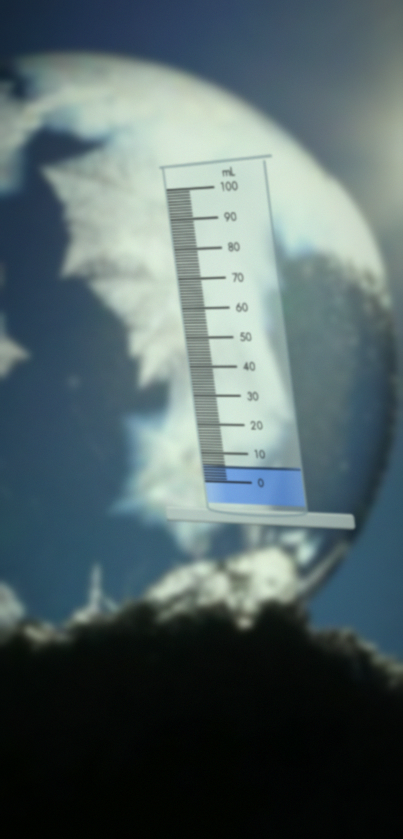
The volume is 5 (mL)
